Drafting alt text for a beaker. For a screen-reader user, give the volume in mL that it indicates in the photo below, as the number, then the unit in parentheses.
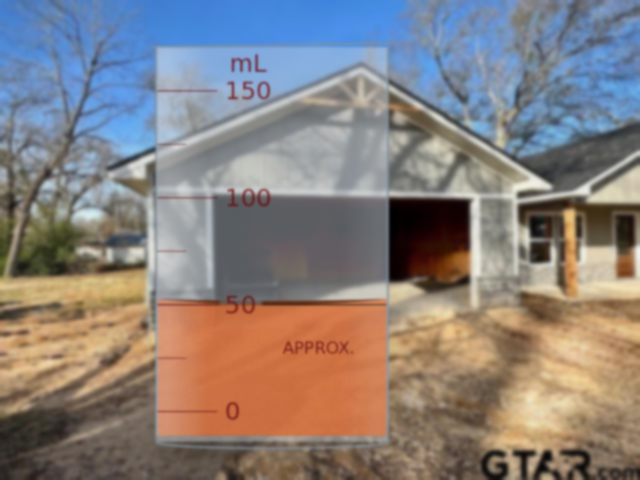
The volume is 50 (mL)
